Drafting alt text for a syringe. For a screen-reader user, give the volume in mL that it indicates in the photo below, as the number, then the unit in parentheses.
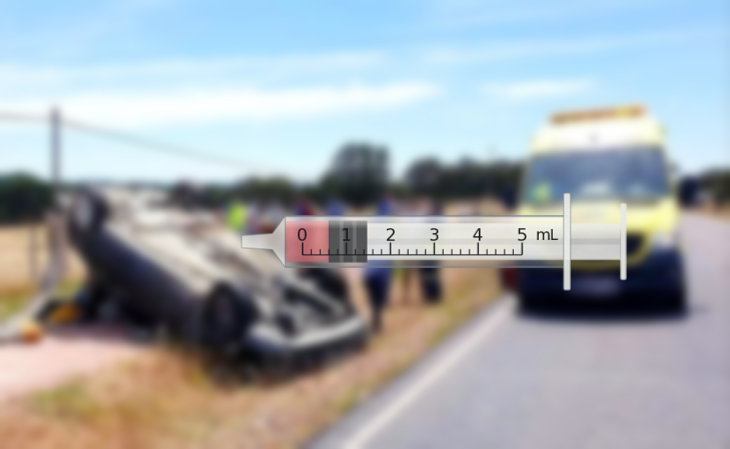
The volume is 0.6 (mL)
